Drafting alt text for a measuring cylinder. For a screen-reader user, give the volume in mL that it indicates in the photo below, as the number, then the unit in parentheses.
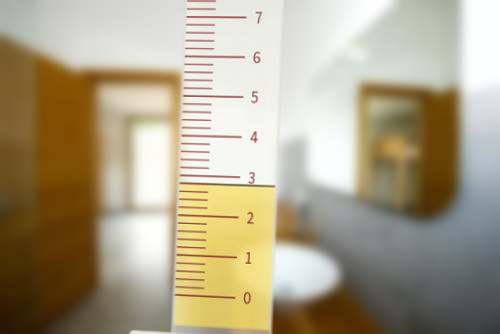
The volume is 2.8 (mL)
